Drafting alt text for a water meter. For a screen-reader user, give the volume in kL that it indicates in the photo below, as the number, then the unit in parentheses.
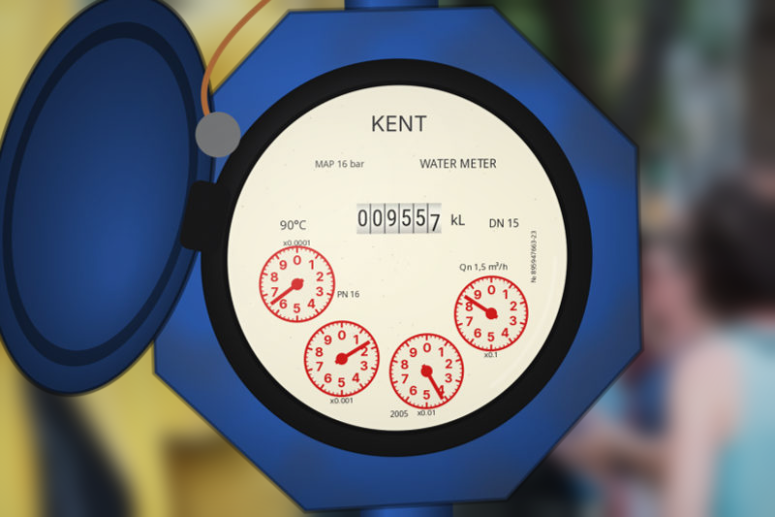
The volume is 9556.8416 (kL)
